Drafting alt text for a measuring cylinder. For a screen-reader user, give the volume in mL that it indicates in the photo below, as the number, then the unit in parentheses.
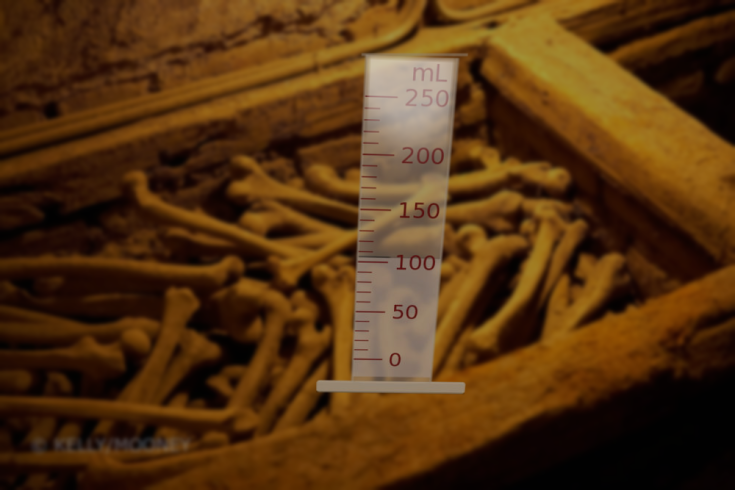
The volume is 105 (mL)
